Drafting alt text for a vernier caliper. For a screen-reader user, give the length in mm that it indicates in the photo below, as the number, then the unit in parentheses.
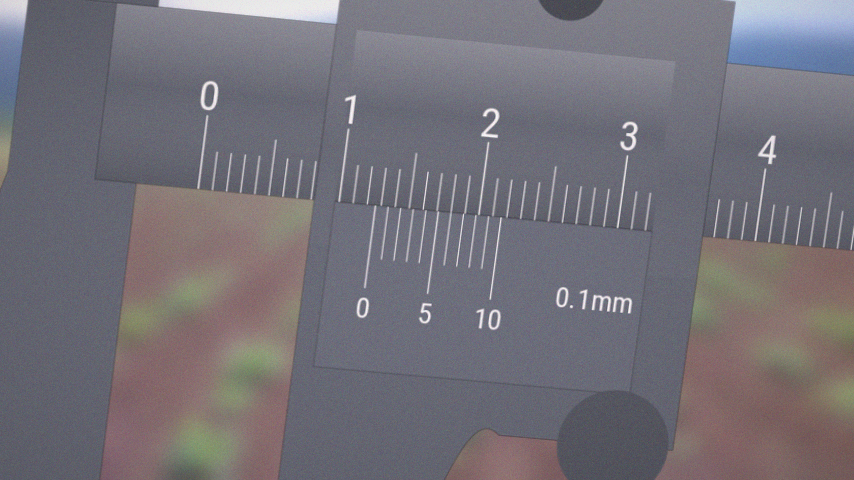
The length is 12.6 (mm)
